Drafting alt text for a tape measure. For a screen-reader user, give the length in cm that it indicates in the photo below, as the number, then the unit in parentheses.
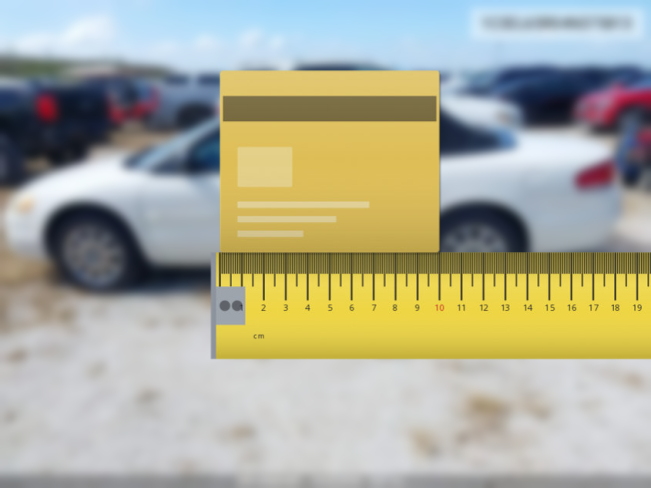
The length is 10 (cm)
